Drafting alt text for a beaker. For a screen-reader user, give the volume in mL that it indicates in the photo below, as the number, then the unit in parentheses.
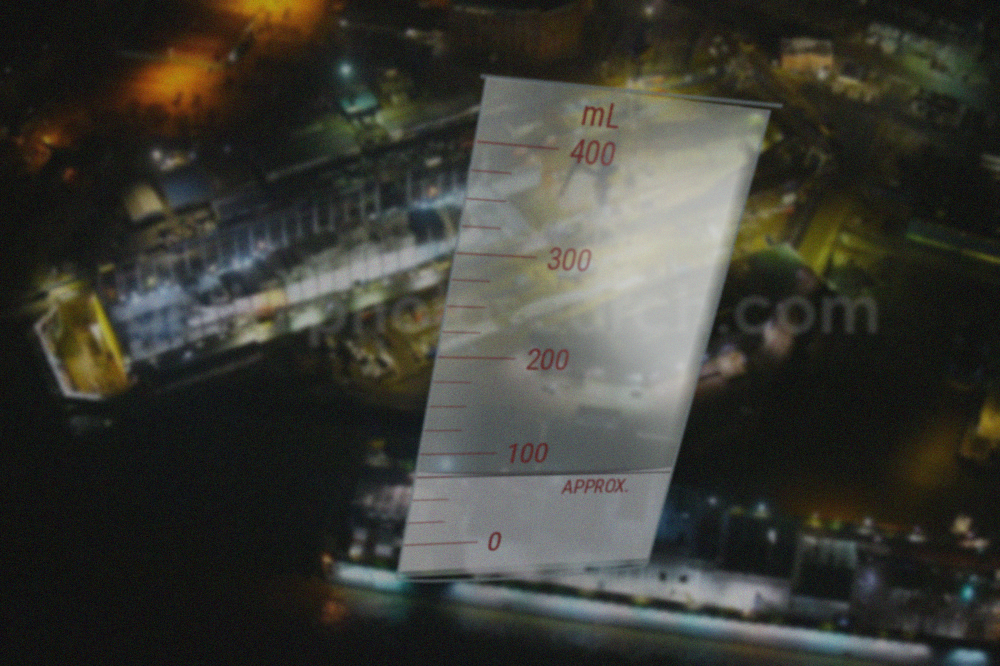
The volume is 75 (mL)
